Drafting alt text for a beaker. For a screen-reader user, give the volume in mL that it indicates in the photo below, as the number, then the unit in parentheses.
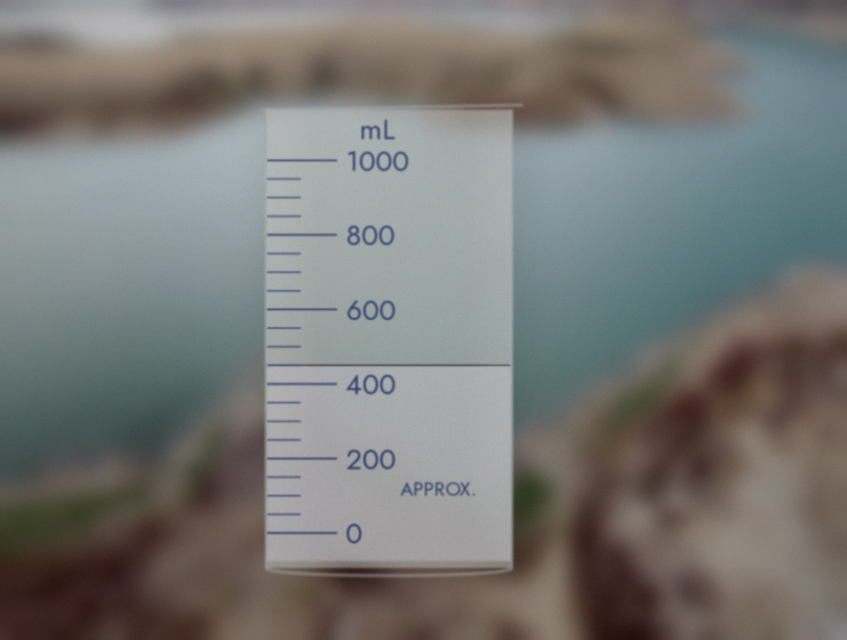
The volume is 450 (mL)
